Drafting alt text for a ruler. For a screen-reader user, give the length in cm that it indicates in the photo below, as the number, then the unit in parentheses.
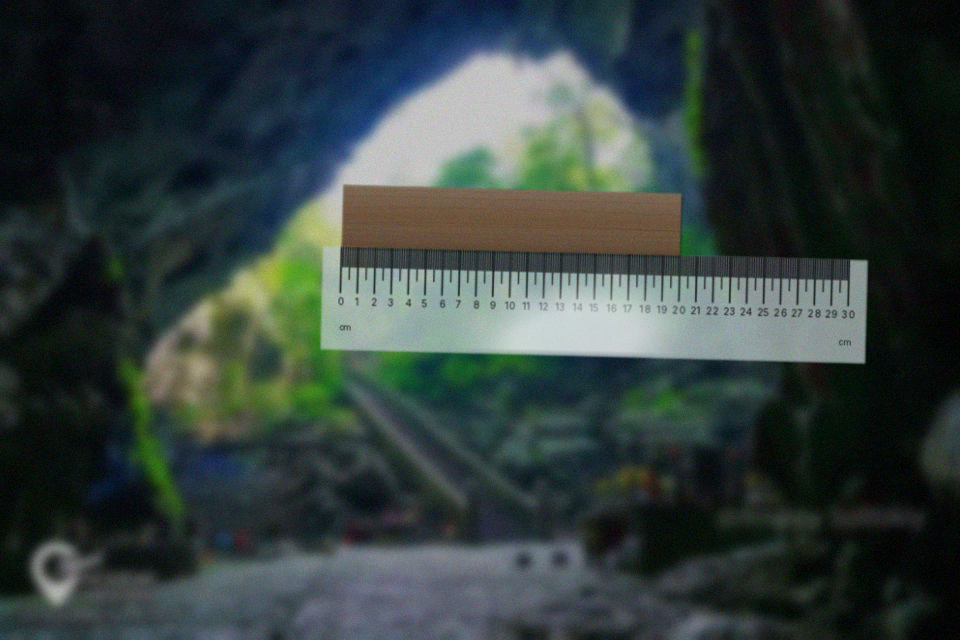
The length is 20 (cm)
